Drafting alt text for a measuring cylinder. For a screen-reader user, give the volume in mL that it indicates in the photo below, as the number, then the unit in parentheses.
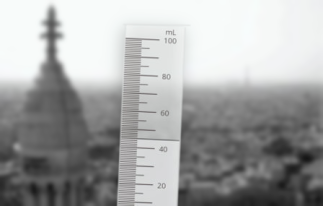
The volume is 45 (mL)
